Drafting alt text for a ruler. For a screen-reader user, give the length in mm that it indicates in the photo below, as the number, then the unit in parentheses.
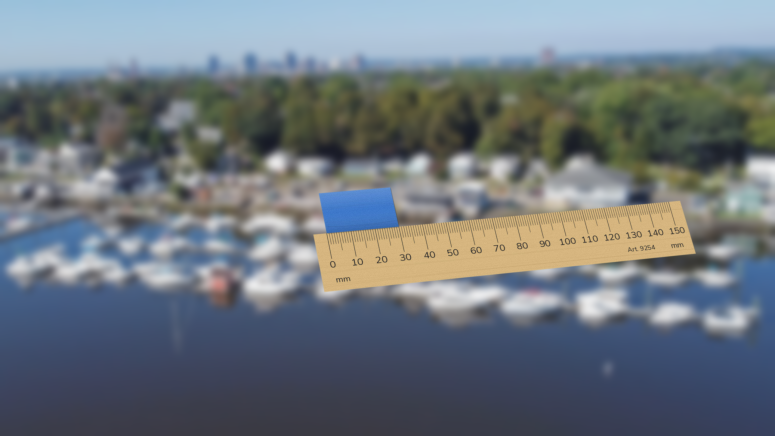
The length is 30 (mm)
